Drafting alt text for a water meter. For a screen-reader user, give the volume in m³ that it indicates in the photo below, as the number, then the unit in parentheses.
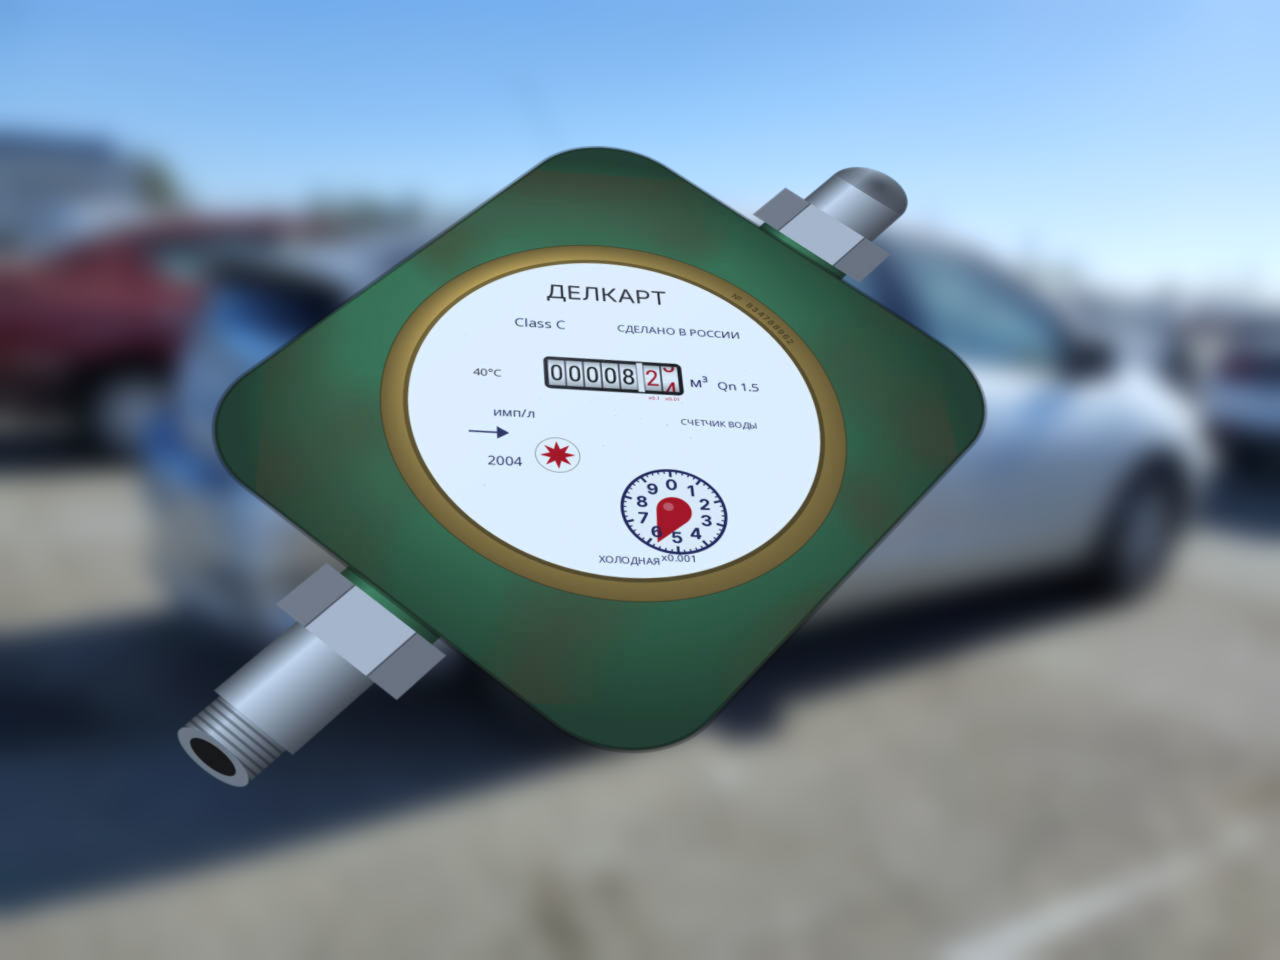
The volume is 8.235 (m³)
